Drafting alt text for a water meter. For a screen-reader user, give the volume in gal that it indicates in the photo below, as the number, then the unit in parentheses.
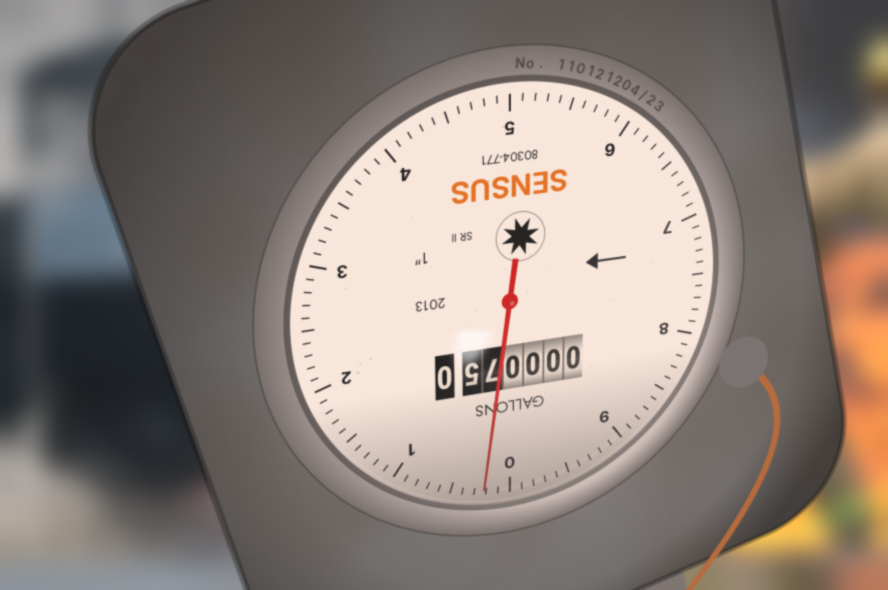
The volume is 750.2 (gal)
